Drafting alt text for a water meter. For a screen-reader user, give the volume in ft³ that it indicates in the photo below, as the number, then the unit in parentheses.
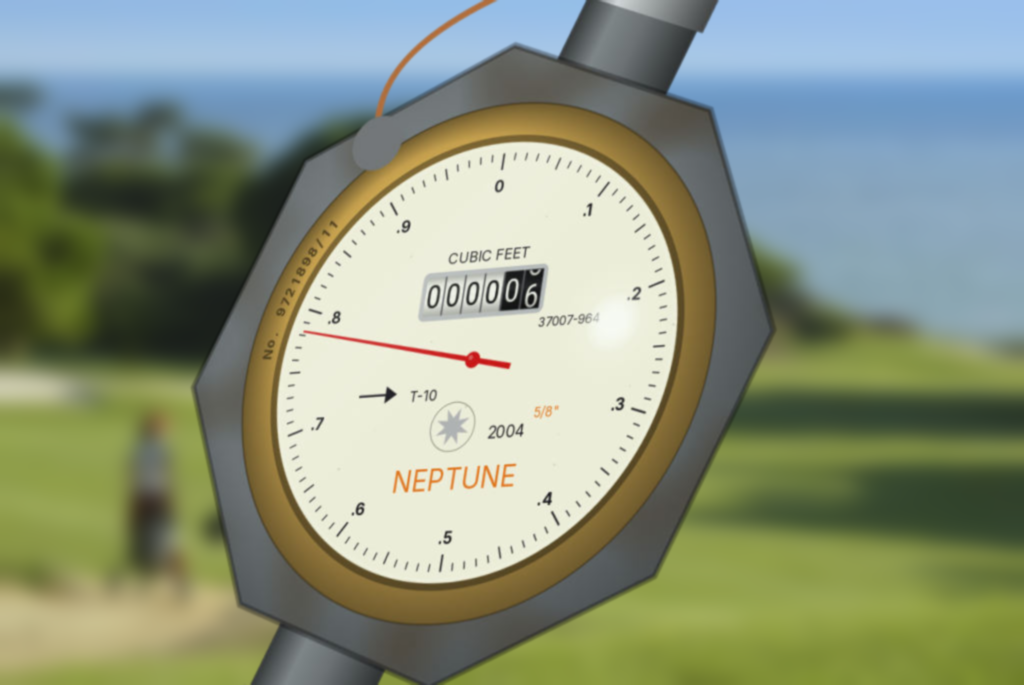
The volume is 5.78 (ft³)
